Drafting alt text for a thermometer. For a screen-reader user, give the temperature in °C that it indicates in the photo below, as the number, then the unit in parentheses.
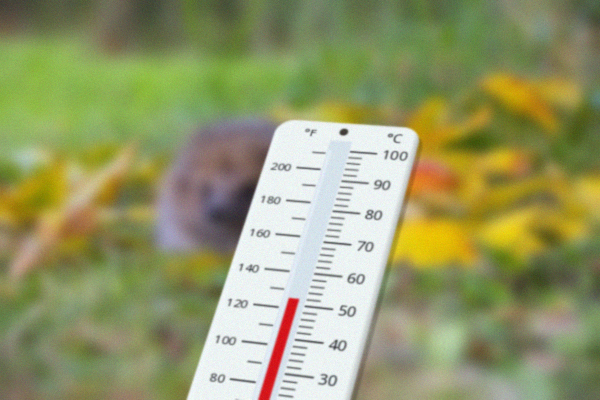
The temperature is 52 (°C)
